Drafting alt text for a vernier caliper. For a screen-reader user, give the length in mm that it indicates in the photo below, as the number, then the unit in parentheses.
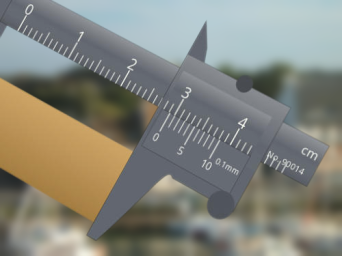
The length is 29.2 (mm)
